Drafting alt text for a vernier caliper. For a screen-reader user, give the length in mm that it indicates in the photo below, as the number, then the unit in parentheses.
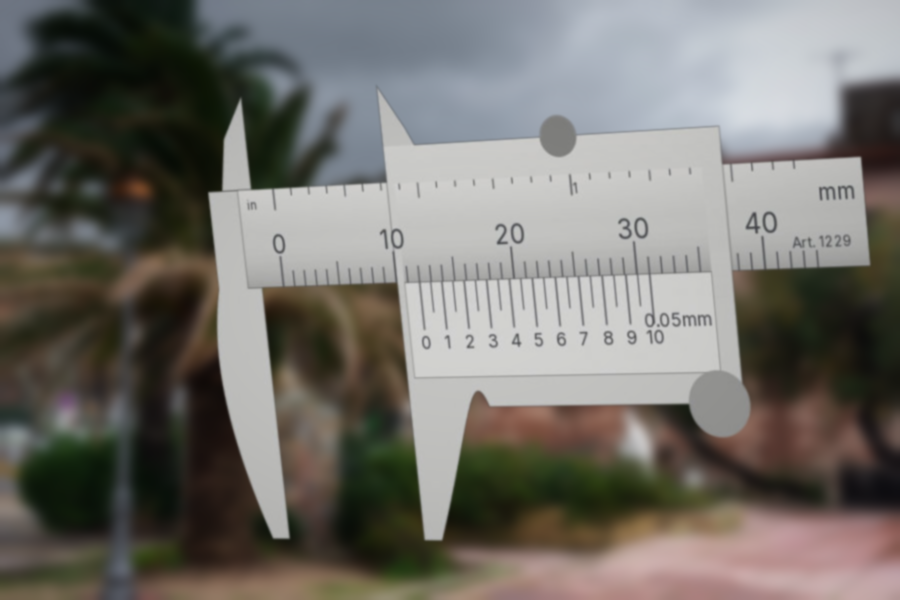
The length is 12.0 (mm)
